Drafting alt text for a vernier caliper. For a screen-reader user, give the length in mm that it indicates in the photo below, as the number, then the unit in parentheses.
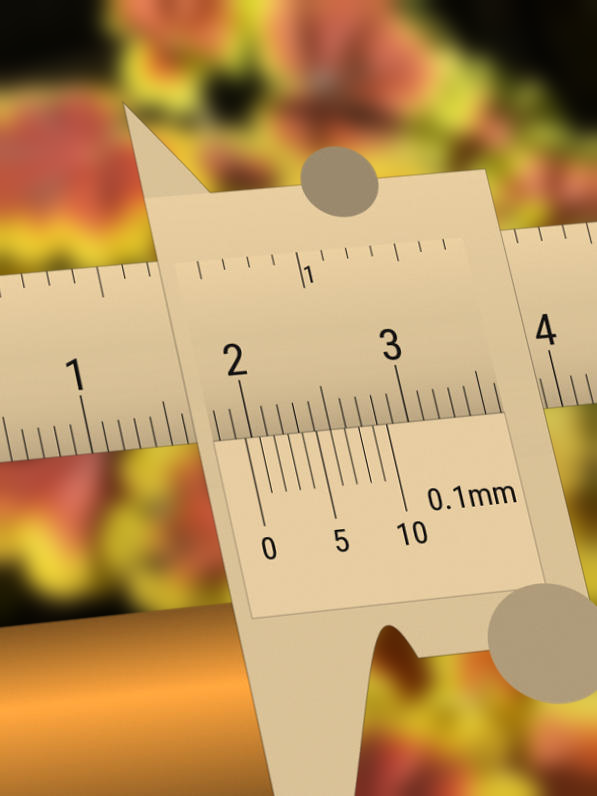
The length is 19.6 (mm)
